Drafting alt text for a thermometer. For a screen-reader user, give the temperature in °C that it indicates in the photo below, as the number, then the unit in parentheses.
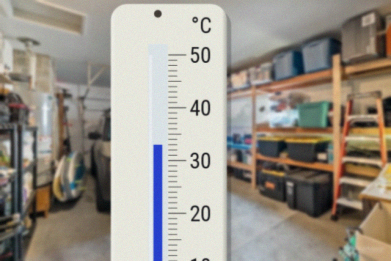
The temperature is 33 (°C)
